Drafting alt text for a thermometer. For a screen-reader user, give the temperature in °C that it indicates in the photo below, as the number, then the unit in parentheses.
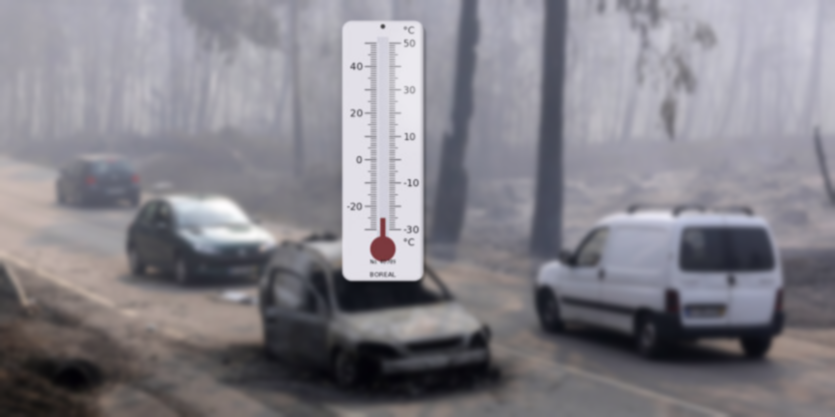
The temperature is -25 (°C)
